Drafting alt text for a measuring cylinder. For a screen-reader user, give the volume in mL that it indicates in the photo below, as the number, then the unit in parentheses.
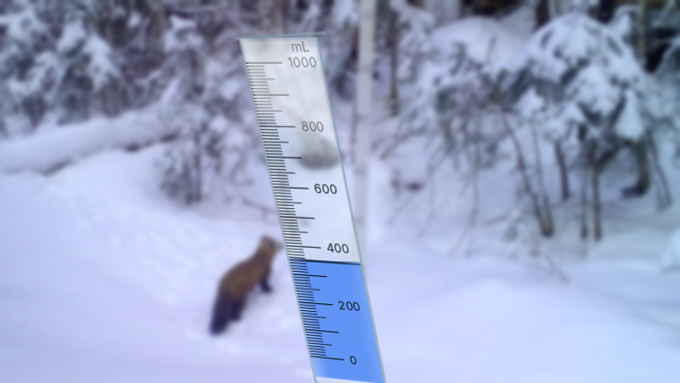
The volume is 350 (mL)
